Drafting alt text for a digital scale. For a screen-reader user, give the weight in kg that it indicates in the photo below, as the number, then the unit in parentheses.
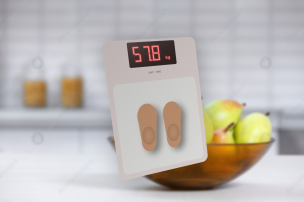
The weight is 57.8 (kg)
